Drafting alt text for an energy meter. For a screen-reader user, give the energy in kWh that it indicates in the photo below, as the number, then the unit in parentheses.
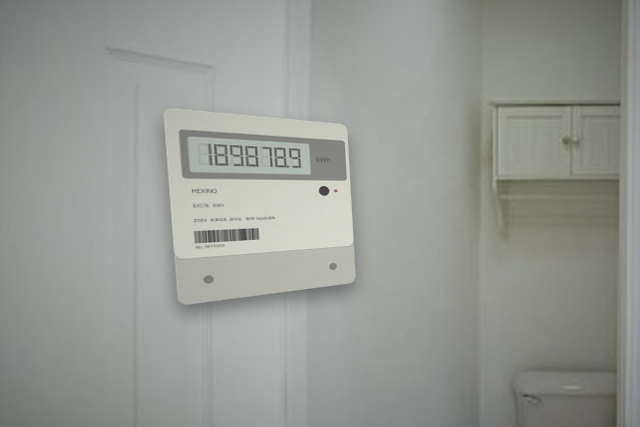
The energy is 189878.9 (kWh)
